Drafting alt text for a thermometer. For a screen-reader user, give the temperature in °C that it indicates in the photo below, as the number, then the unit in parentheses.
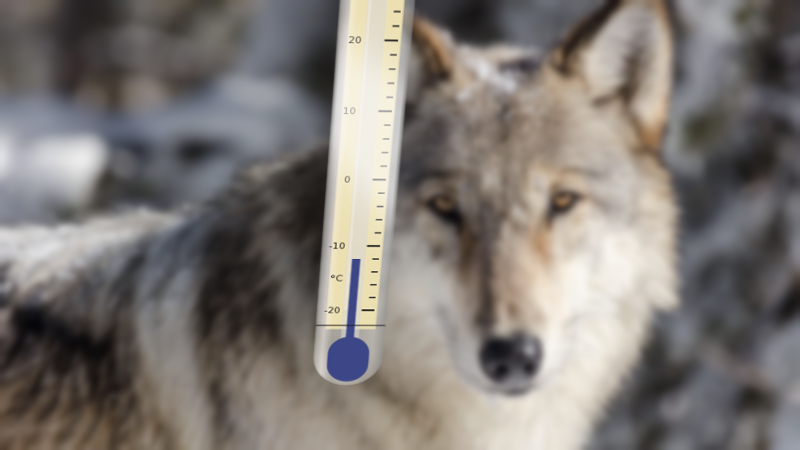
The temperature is -12 (°C)
